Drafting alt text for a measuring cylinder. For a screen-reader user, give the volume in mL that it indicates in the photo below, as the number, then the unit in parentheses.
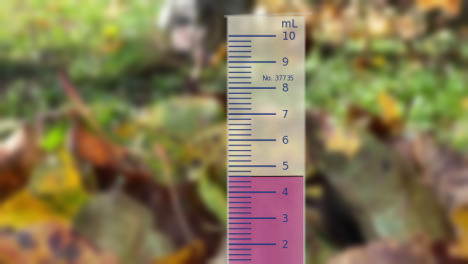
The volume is 4.6 (mL)
